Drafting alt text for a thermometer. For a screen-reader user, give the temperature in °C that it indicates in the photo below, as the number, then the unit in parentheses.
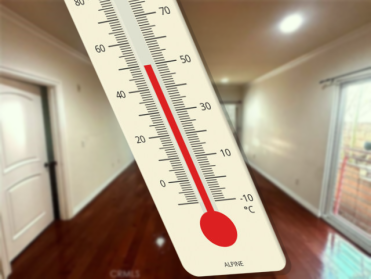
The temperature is 50 (°C)
